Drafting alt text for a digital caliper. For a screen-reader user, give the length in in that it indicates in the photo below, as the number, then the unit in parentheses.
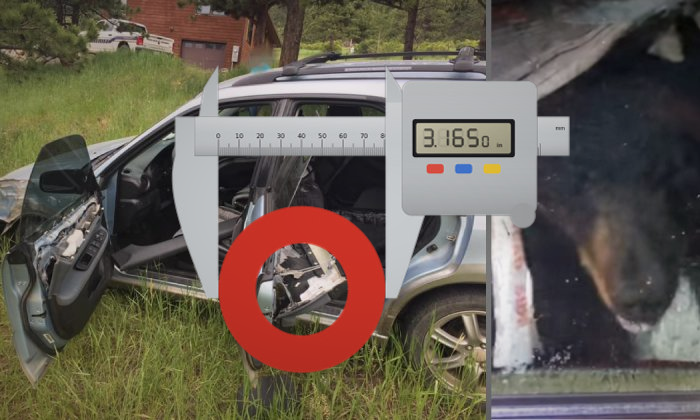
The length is 3.1650 (in)
